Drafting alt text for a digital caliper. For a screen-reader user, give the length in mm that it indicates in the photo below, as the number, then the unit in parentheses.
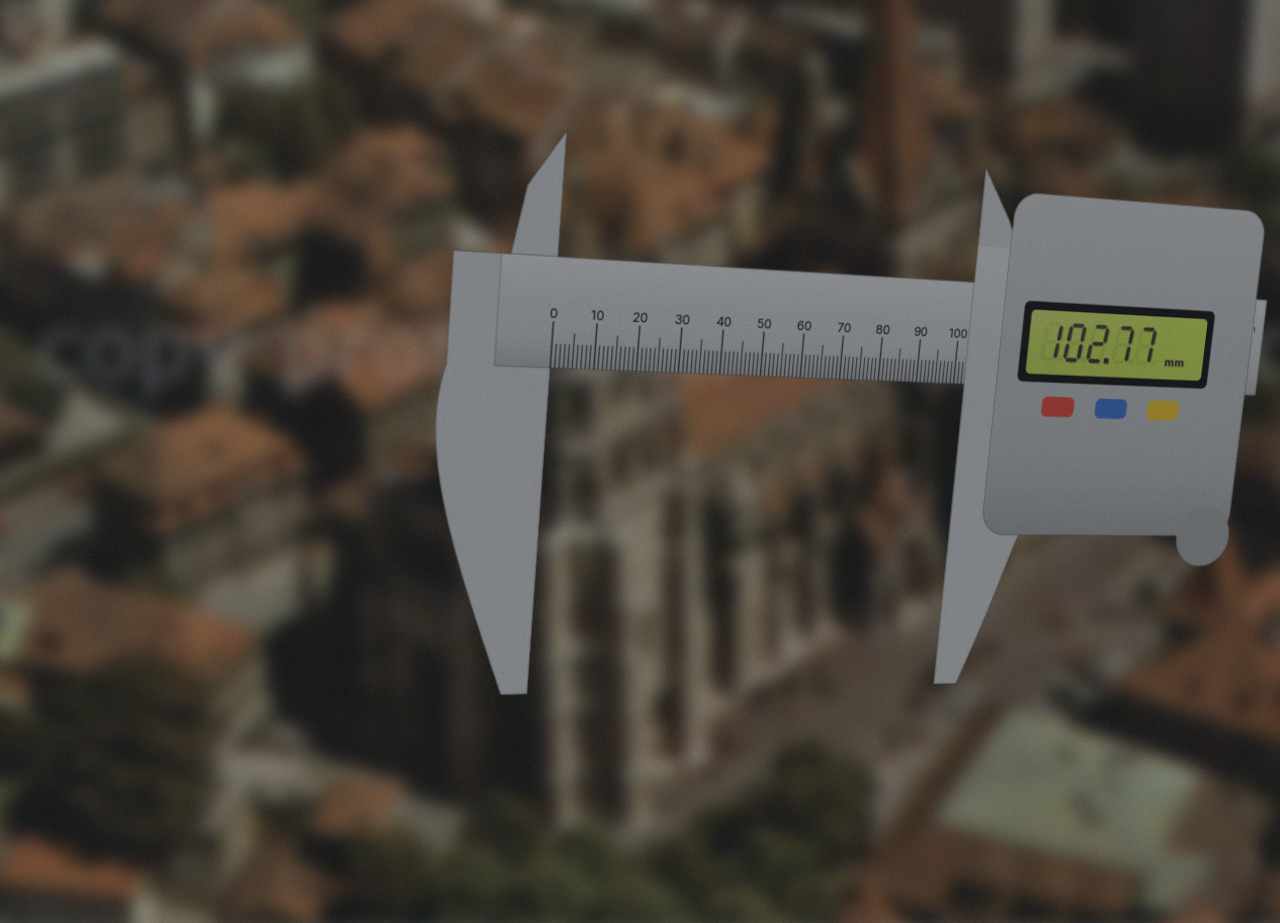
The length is 102.77 (mm)
